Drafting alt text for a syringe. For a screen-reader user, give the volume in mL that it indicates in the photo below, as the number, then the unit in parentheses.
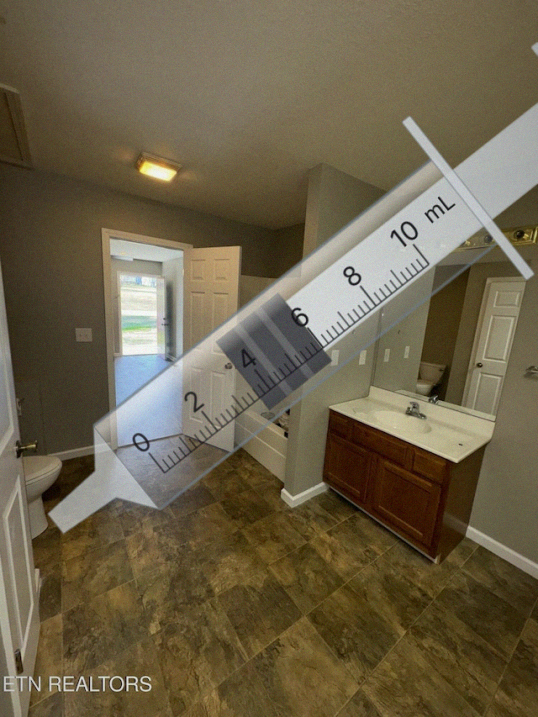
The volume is 3.6 (mL)
